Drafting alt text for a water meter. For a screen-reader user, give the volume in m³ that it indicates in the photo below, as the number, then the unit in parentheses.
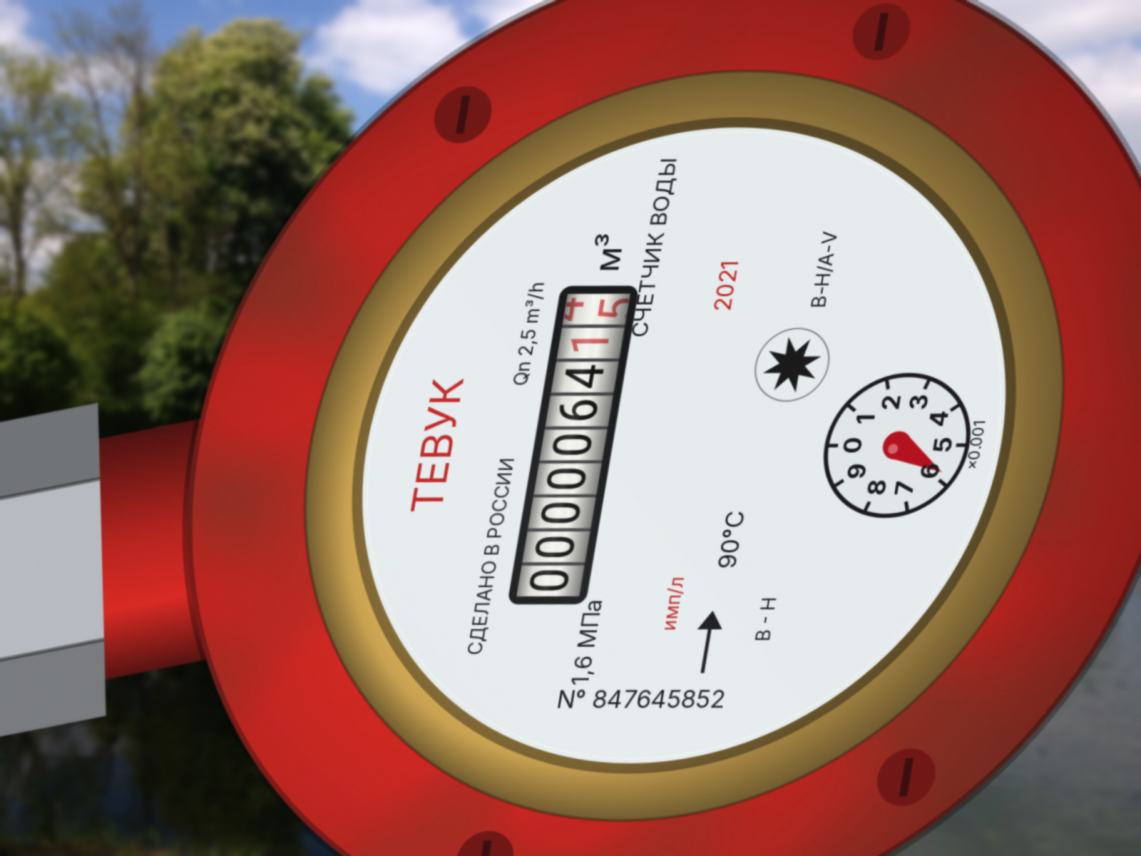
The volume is 64.145 (m³)
